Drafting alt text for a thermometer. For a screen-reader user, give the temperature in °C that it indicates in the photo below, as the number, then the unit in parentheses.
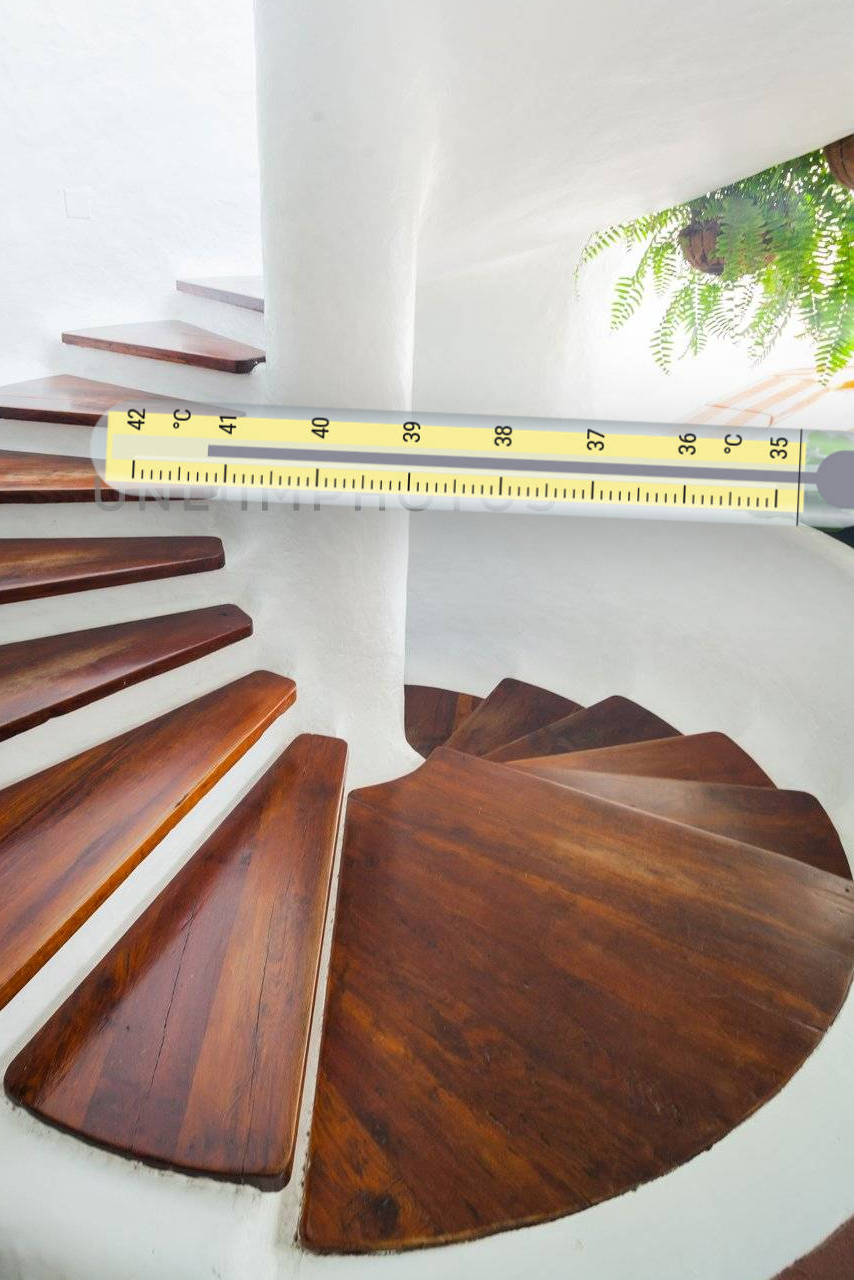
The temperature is 41.2 (°C)
